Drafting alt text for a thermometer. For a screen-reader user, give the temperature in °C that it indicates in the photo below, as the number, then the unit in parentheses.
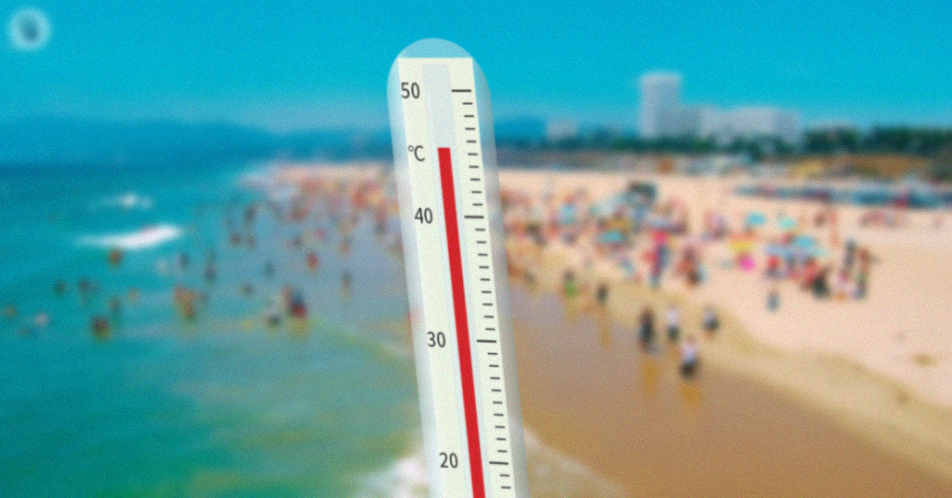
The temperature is 45.5 (°C)
